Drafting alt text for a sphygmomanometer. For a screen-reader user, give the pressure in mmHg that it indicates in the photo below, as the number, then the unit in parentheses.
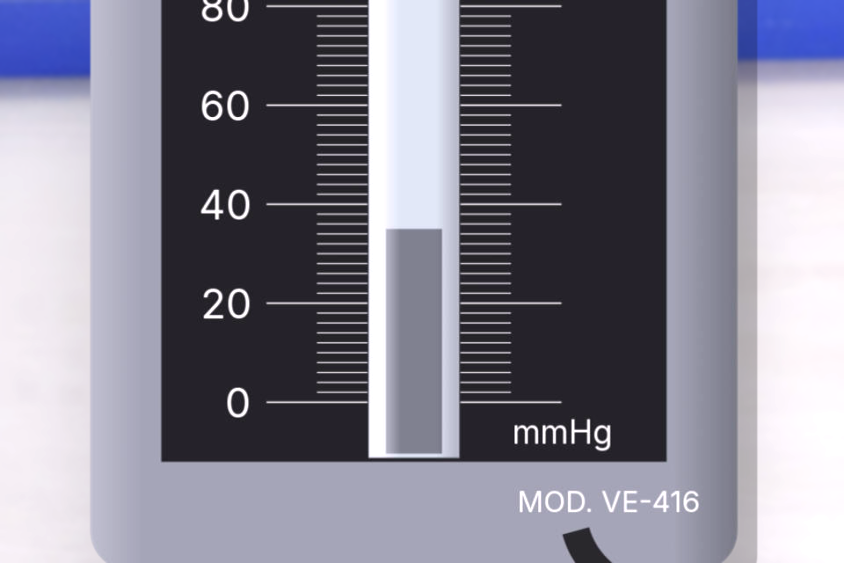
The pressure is 35 (mmHg)
